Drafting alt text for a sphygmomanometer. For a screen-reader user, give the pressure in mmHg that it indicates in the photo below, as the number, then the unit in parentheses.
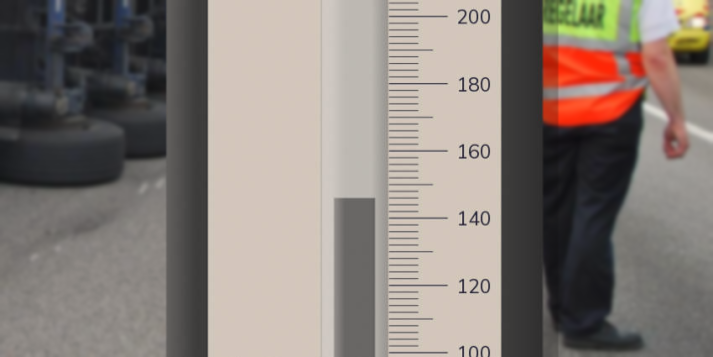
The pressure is 146 (mmHg)
